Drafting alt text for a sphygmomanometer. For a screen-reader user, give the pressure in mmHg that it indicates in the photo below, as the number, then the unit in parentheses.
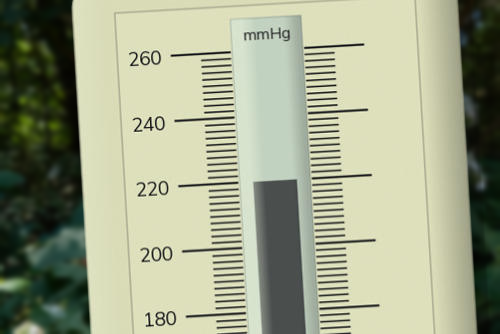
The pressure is 220 (mmHg)
